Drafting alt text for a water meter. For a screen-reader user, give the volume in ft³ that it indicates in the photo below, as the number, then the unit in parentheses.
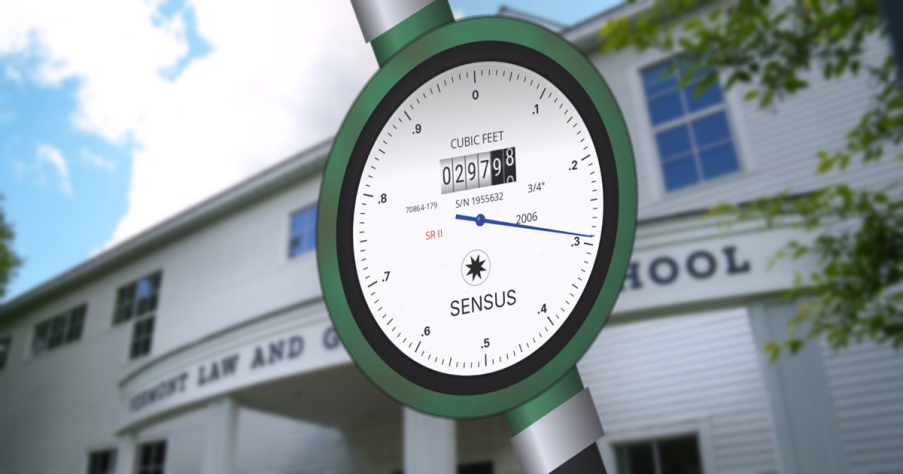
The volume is 29798.29 (ft³)
